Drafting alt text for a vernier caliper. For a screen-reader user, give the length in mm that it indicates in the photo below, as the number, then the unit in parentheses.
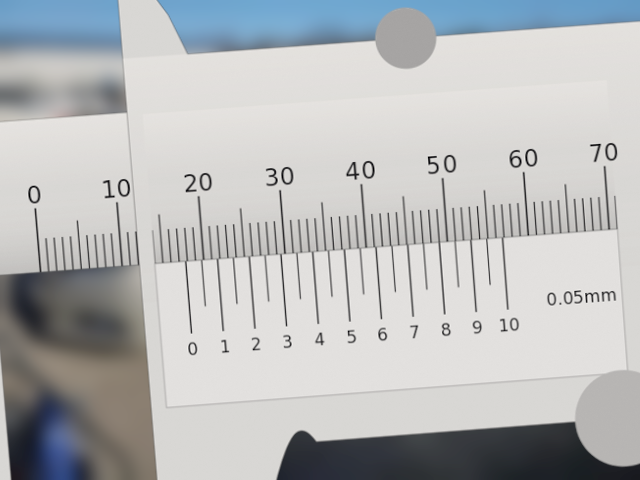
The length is 17.8 (mm)
